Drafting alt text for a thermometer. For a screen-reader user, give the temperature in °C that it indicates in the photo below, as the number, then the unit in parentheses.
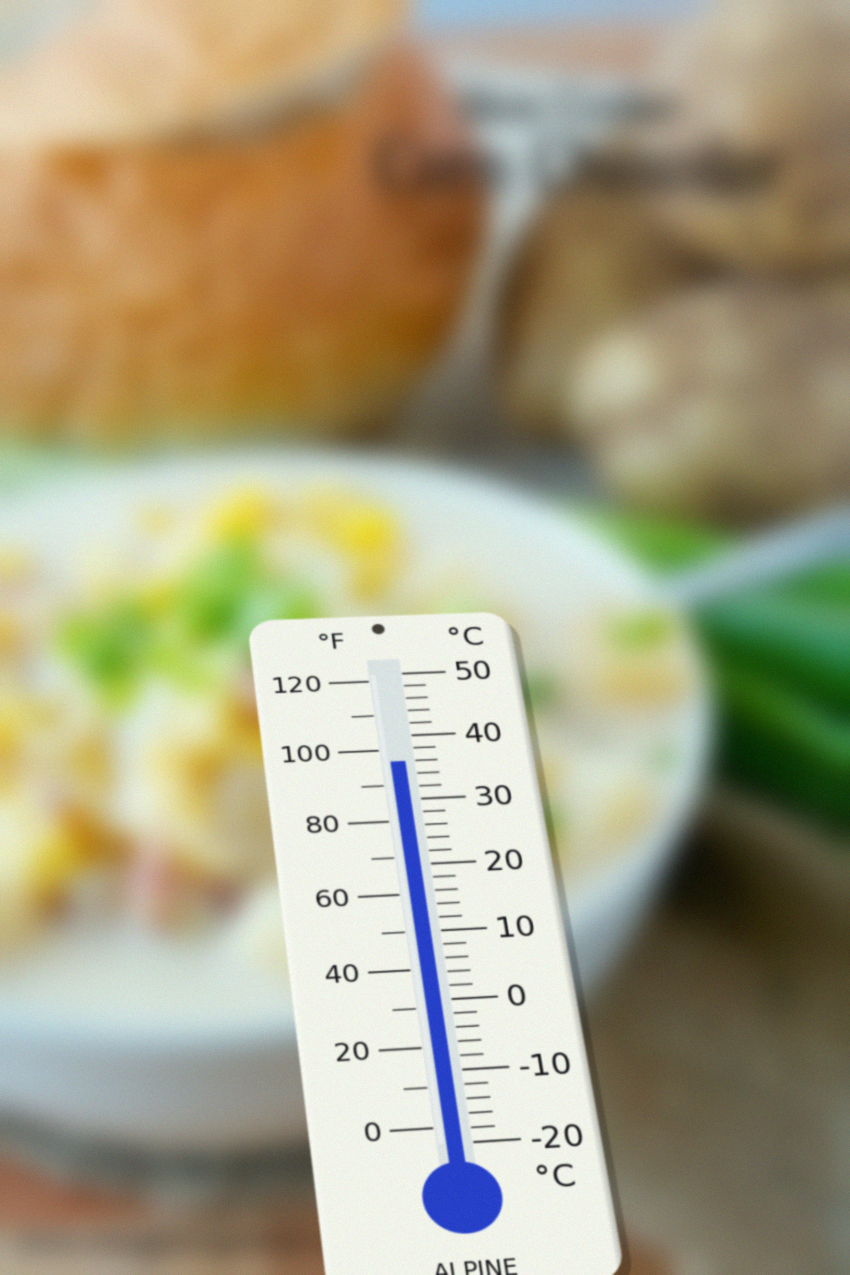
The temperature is 36 (°C)
